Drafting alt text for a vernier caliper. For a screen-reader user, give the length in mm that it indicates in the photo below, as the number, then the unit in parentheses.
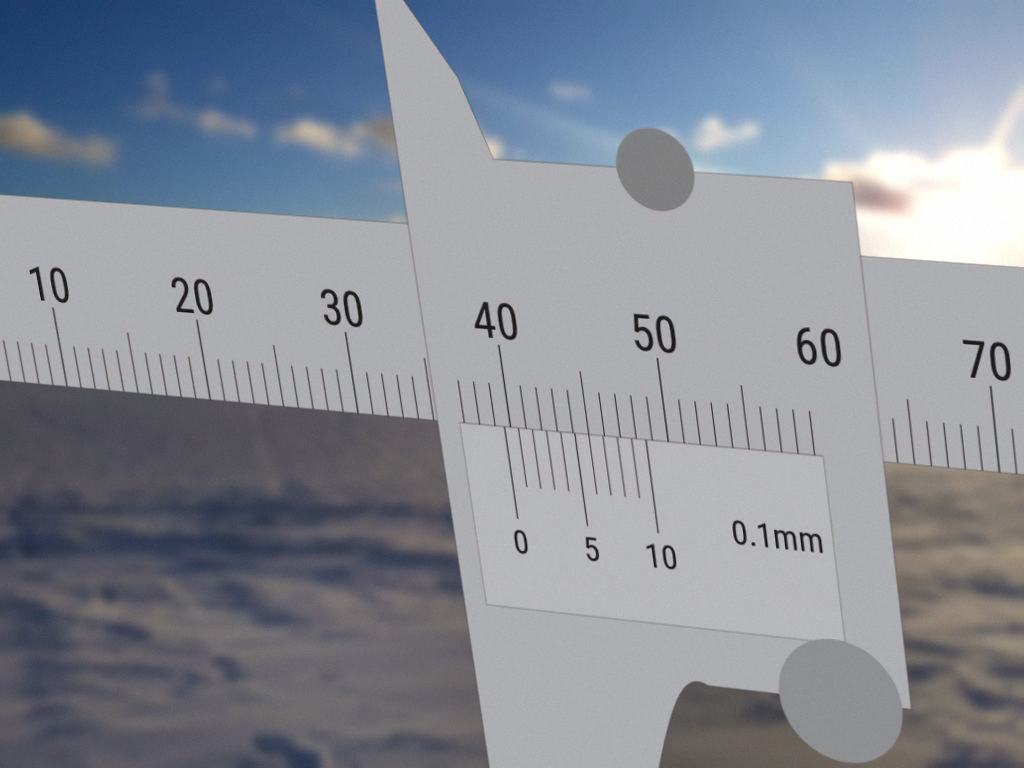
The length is 39.6 (mm)
